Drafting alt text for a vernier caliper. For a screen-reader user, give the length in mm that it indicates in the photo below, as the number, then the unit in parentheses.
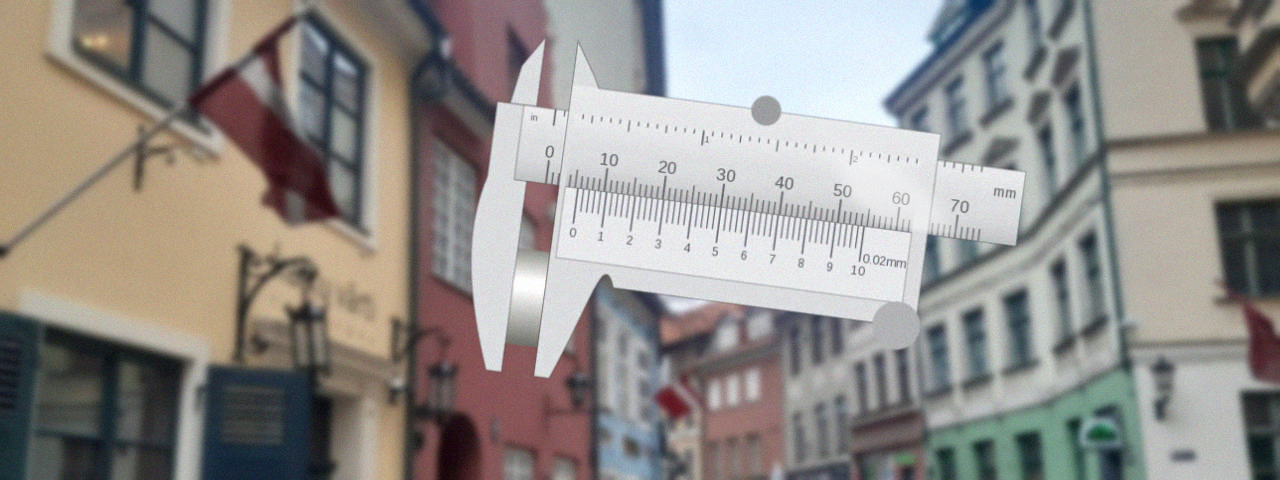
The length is 5.5 (mm)
